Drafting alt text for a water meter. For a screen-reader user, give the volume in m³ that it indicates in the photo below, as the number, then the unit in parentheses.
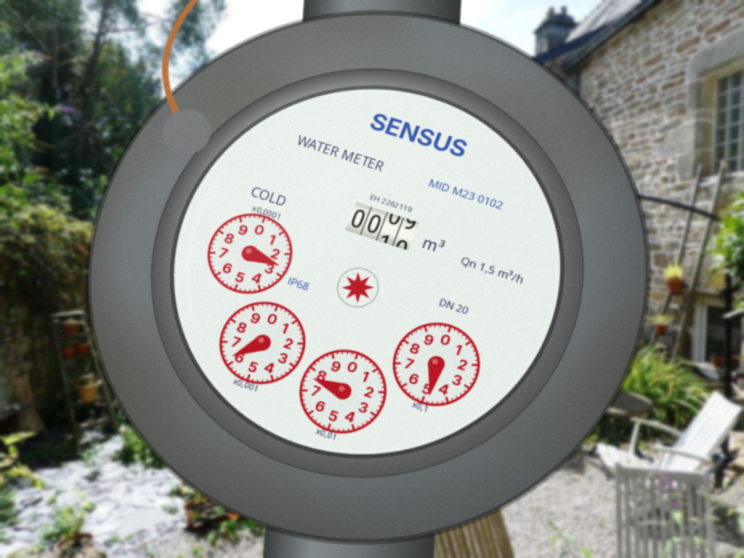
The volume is 9.4762 (m³)
